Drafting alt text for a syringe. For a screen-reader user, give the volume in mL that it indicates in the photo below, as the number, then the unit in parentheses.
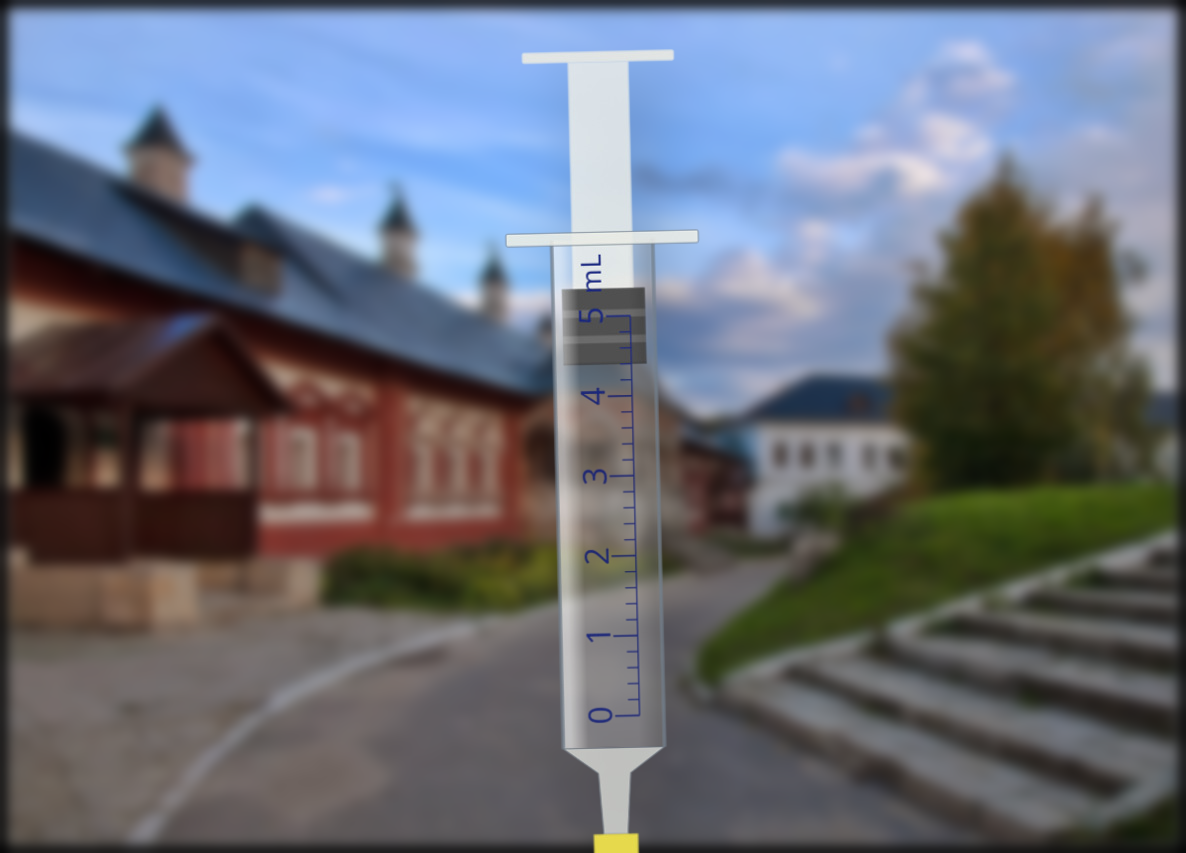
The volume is 4.4 (mL)
